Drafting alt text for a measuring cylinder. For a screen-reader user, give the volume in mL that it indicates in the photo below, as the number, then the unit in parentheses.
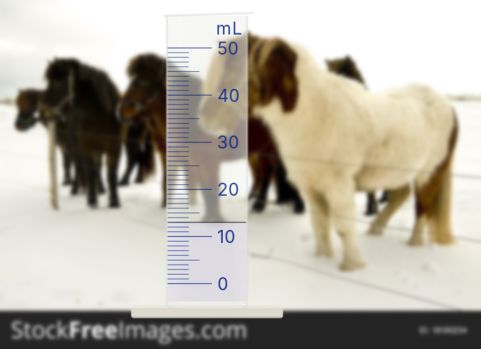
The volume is 13 (mL)
